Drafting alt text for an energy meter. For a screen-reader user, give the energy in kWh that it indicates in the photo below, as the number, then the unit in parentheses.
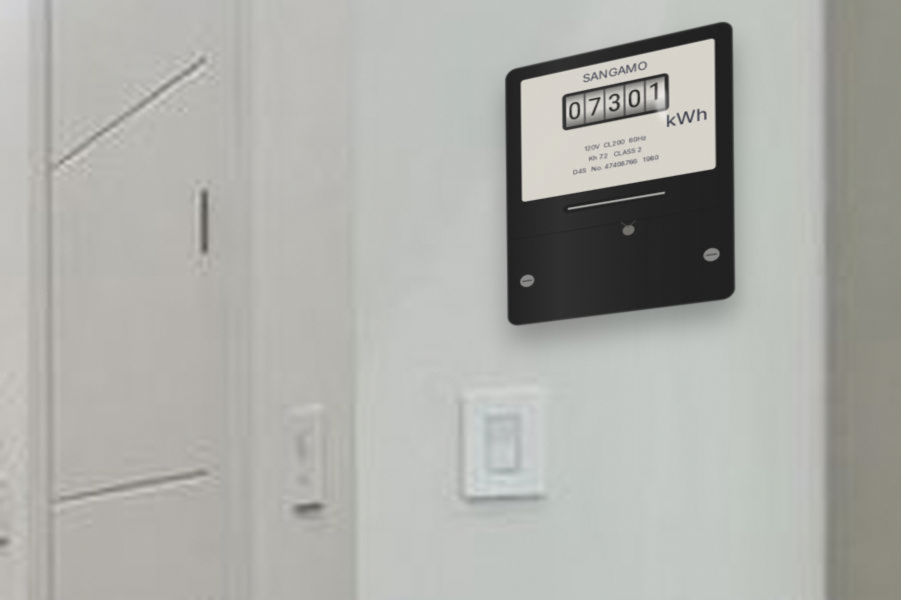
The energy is 7301 (kWh)
